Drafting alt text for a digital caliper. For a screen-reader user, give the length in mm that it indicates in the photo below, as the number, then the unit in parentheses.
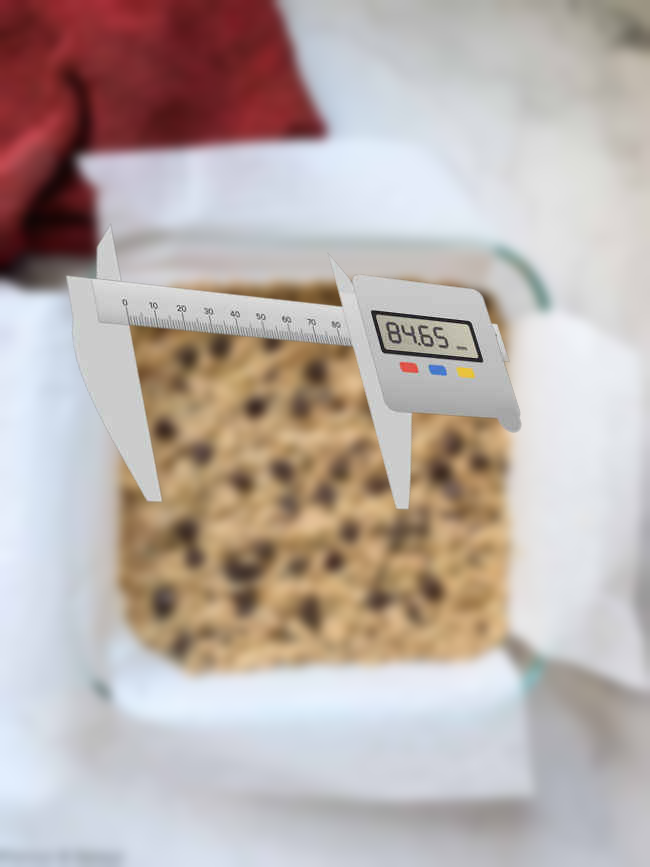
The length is 84.65 (mm)
